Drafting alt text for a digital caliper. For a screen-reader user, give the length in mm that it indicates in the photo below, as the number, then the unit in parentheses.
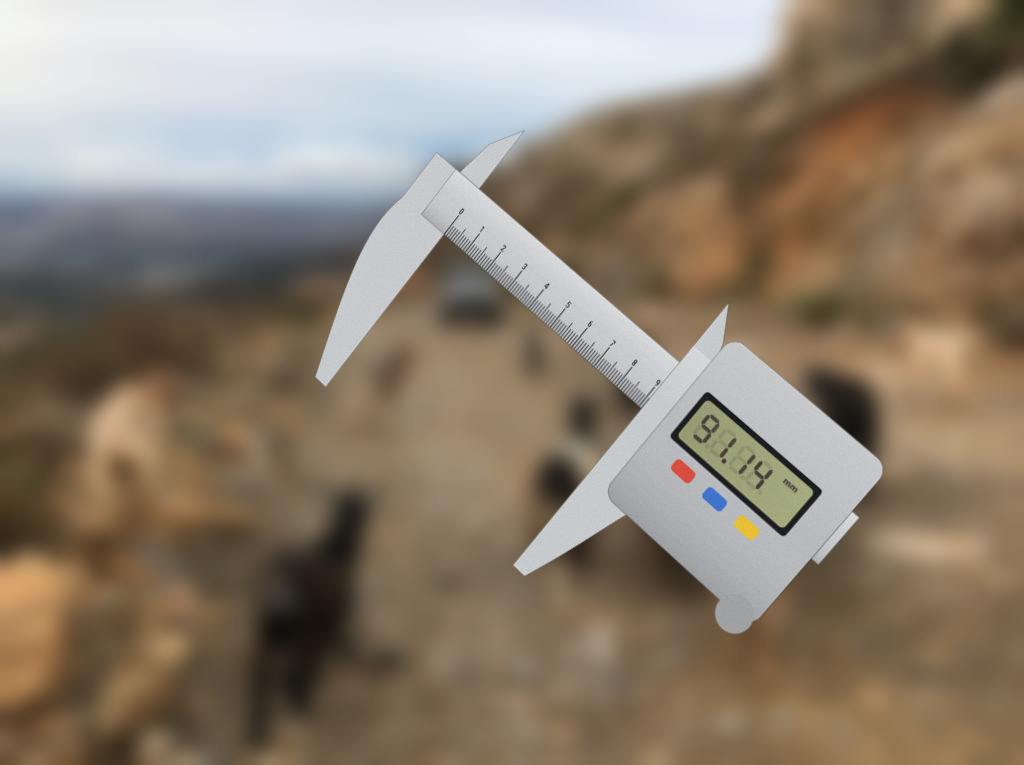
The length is 91.14 (mm)
